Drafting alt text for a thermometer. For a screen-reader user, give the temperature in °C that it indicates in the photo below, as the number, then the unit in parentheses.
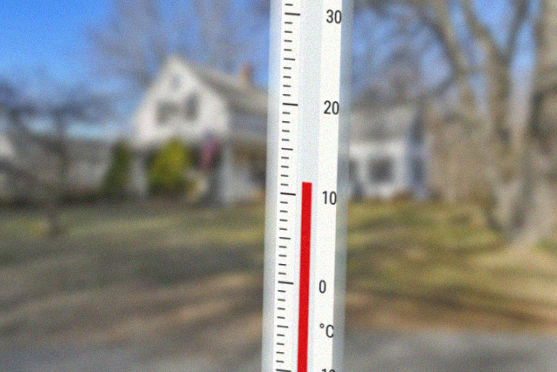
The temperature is 11.5 (°C)
